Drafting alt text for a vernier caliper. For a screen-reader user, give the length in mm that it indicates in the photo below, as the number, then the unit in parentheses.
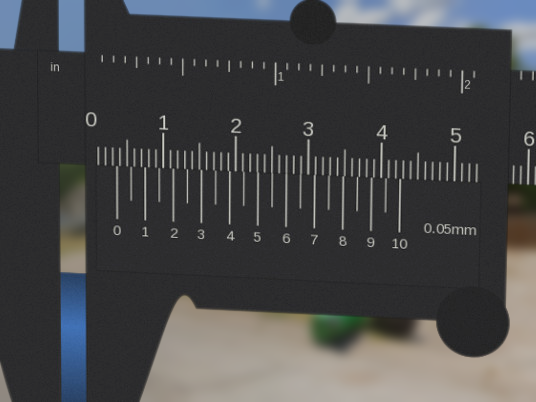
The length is 3.6 (mm)
